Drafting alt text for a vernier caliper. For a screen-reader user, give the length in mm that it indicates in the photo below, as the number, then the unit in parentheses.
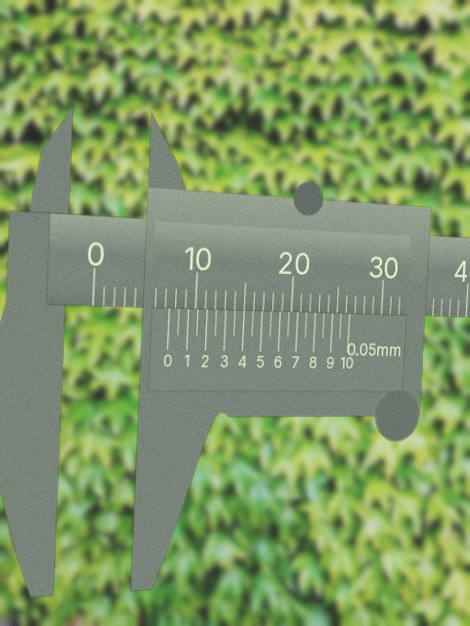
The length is 7.4 (mm)
